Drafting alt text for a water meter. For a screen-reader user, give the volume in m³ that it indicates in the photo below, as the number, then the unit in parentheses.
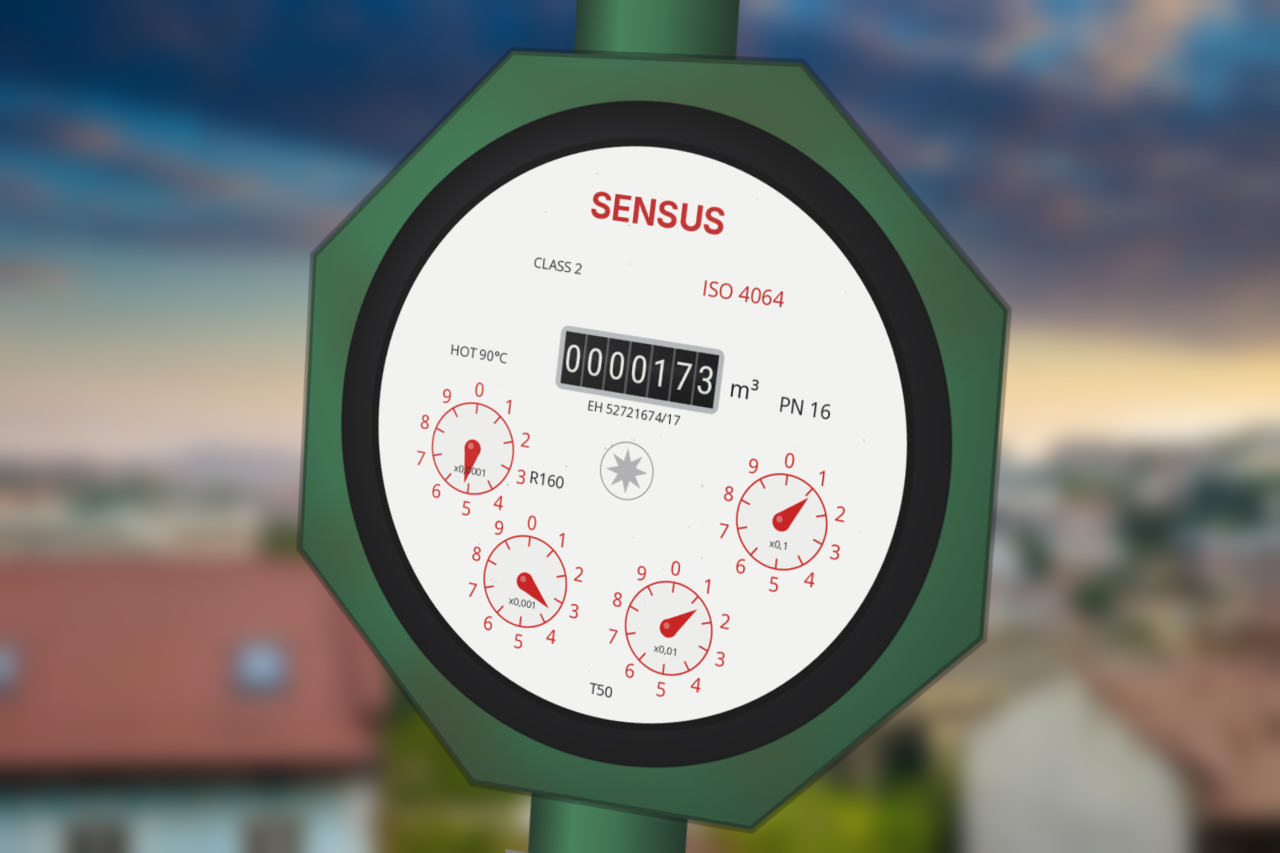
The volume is 173.1135 (m³)
